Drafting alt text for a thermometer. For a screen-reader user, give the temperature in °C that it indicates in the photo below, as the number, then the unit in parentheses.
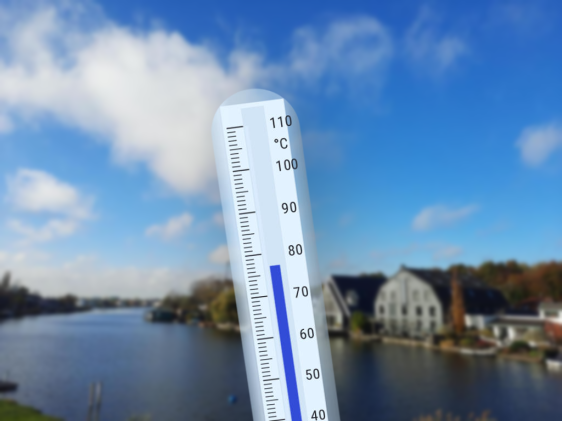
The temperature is 77 (°C)
